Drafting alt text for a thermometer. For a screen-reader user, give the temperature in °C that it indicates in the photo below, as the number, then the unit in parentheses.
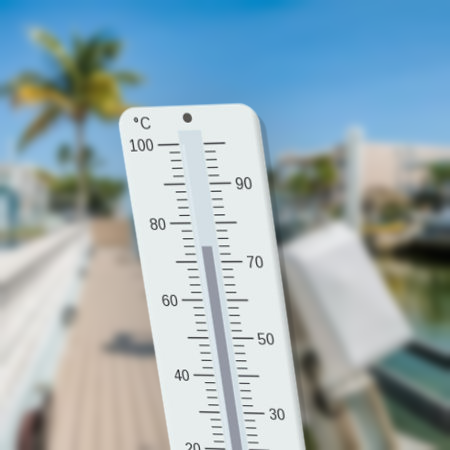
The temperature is 74 (°C)
